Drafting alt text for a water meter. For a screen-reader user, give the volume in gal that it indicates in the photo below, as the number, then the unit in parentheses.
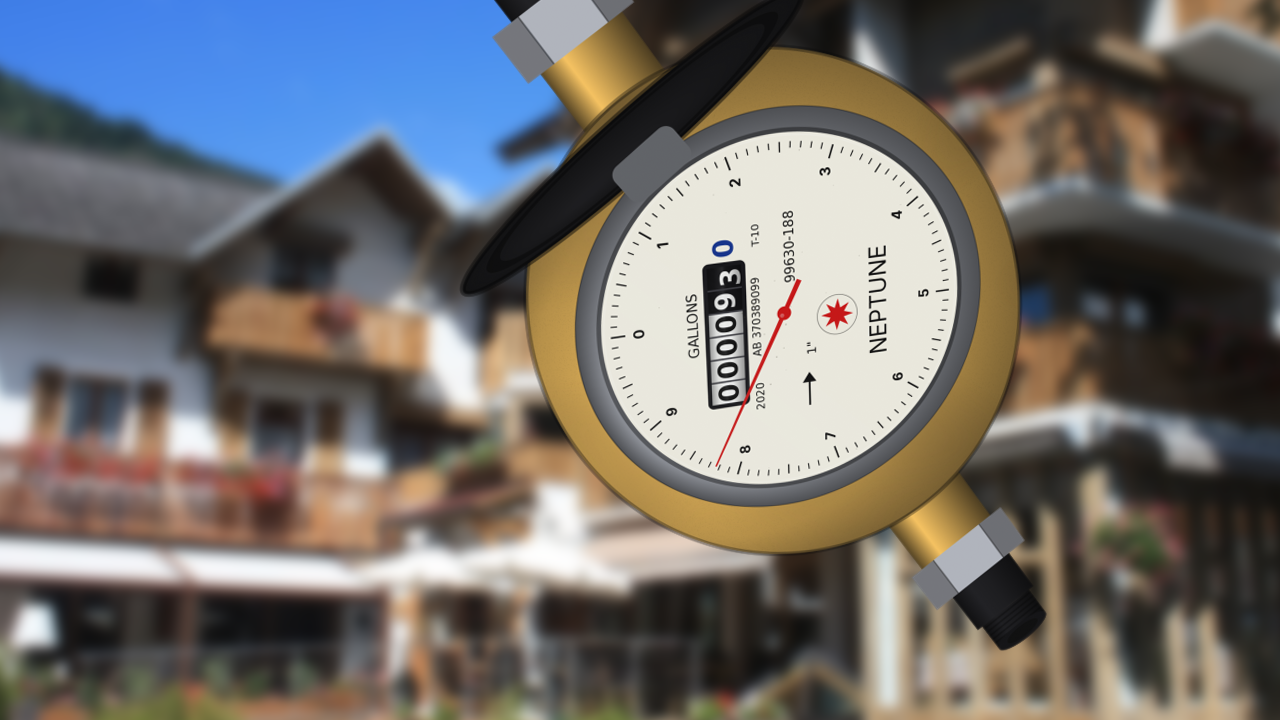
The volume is 928.2 (gal)
